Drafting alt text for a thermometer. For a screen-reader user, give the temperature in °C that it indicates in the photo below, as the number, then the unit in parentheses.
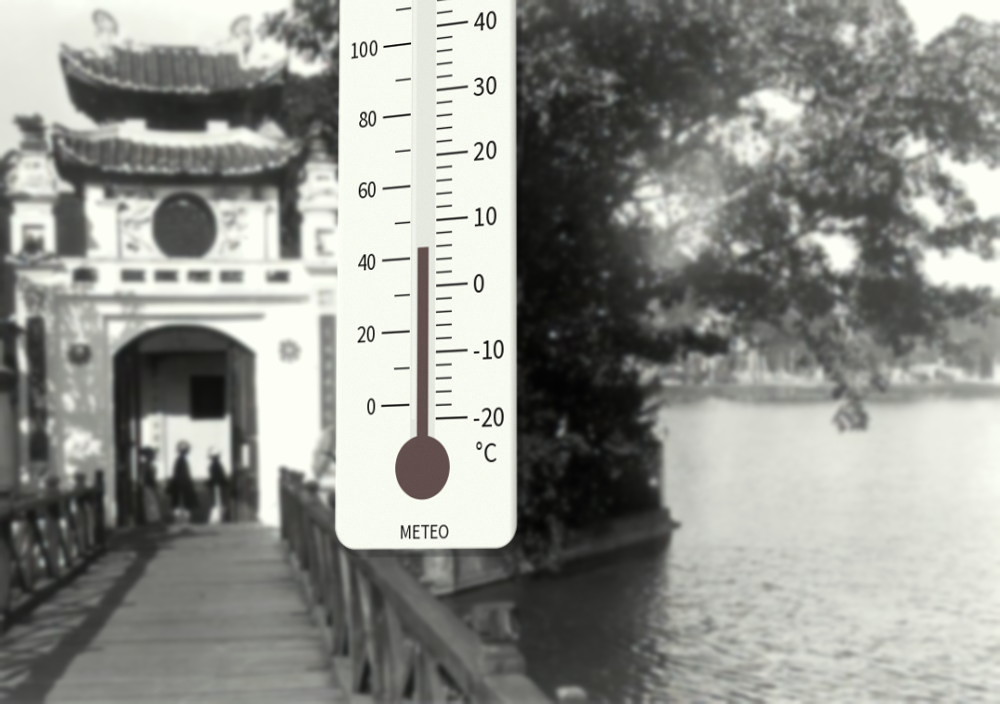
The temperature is 6 (°C)
